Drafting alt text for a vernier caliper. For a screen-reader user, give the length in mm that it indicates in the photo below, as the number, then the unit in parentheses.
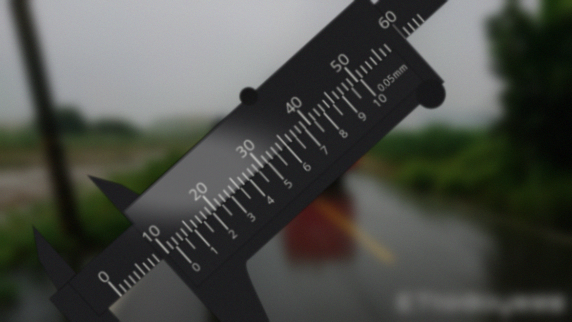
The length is 11.6 (mm)
